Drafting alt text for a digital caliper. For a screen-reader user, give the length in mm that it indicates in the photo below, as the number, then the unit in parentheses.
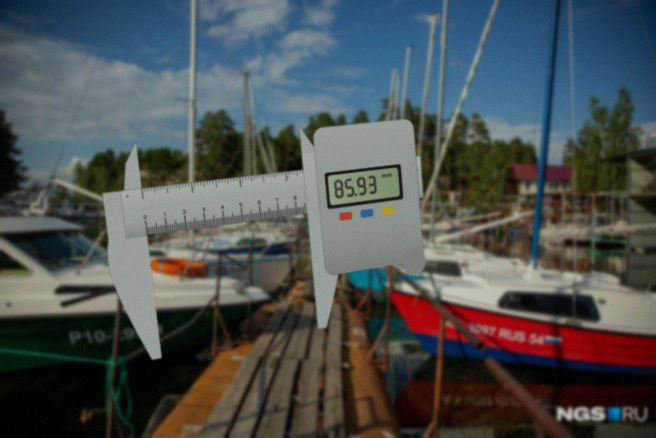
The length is 85.93 (mm)
